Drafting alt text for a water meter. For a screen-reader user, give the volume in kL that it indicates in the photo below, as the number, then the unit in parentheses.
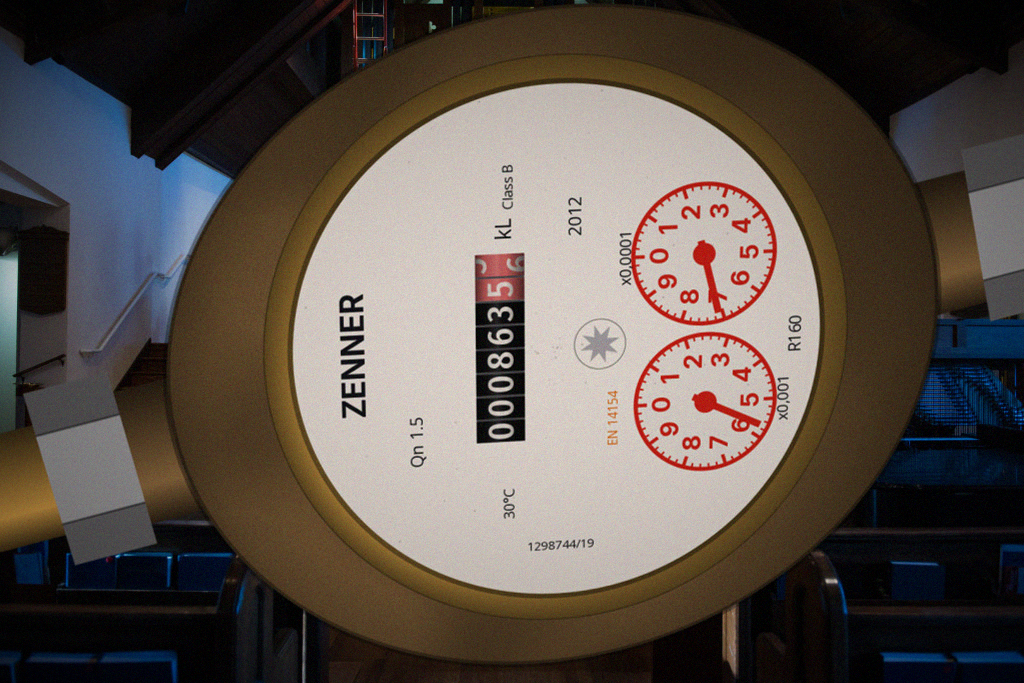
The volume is 863.5557 (kL)
